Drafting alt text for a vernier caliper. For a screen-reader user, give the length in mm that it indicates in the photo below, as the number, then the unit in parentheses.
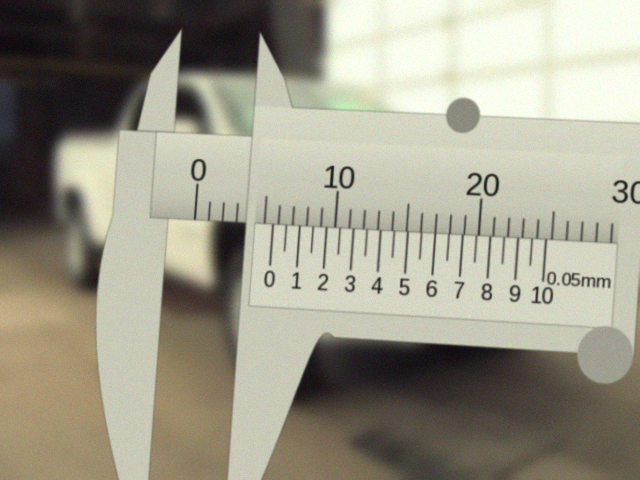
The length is 5.6 (mm)
